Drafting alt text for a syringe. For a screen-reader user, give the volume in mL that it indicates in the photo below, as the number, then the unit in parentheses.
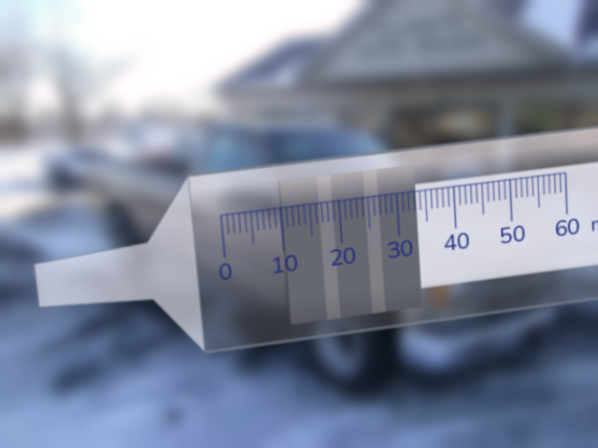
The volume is 10 (mL)
